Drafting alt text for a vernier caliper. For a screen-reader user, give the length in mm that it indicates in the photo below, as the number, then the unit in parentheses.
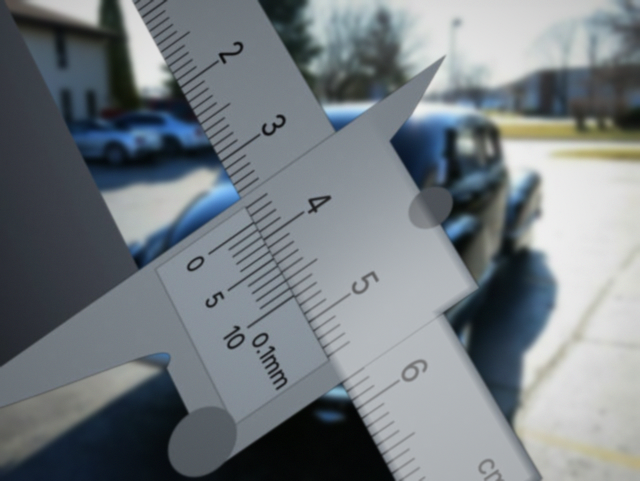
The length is 37.8 (mm)
